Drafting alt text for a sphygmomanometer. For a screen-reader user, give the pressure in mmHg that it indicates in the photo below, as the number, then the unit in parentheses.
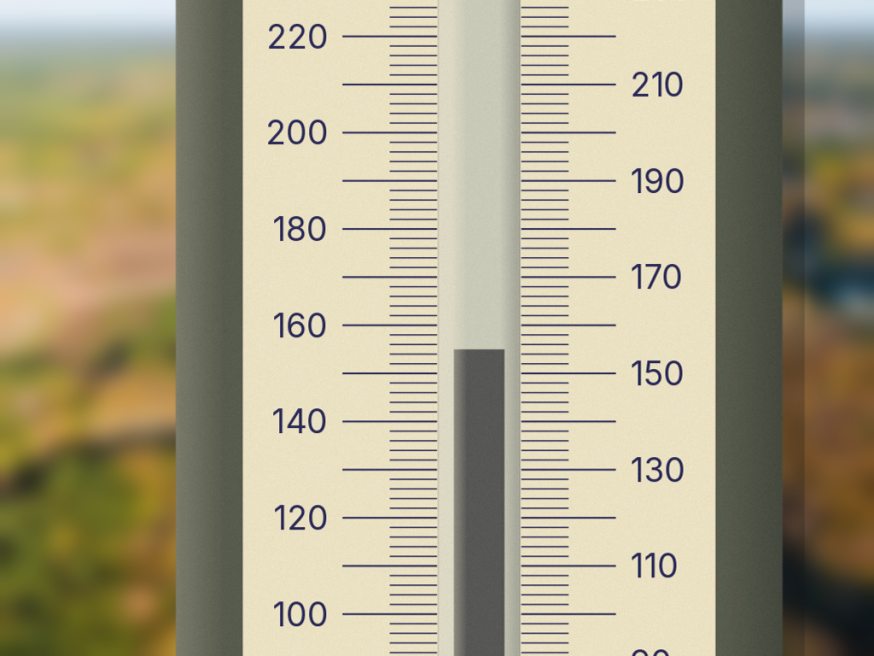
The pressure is 155 (mmHg)
